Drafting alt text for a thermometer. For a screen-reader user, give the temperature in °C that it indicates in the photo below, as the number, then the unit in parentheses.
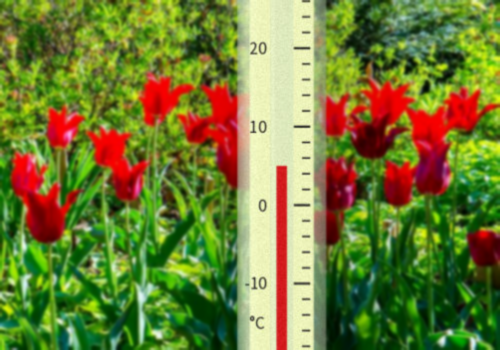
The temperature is 5 (°C)
